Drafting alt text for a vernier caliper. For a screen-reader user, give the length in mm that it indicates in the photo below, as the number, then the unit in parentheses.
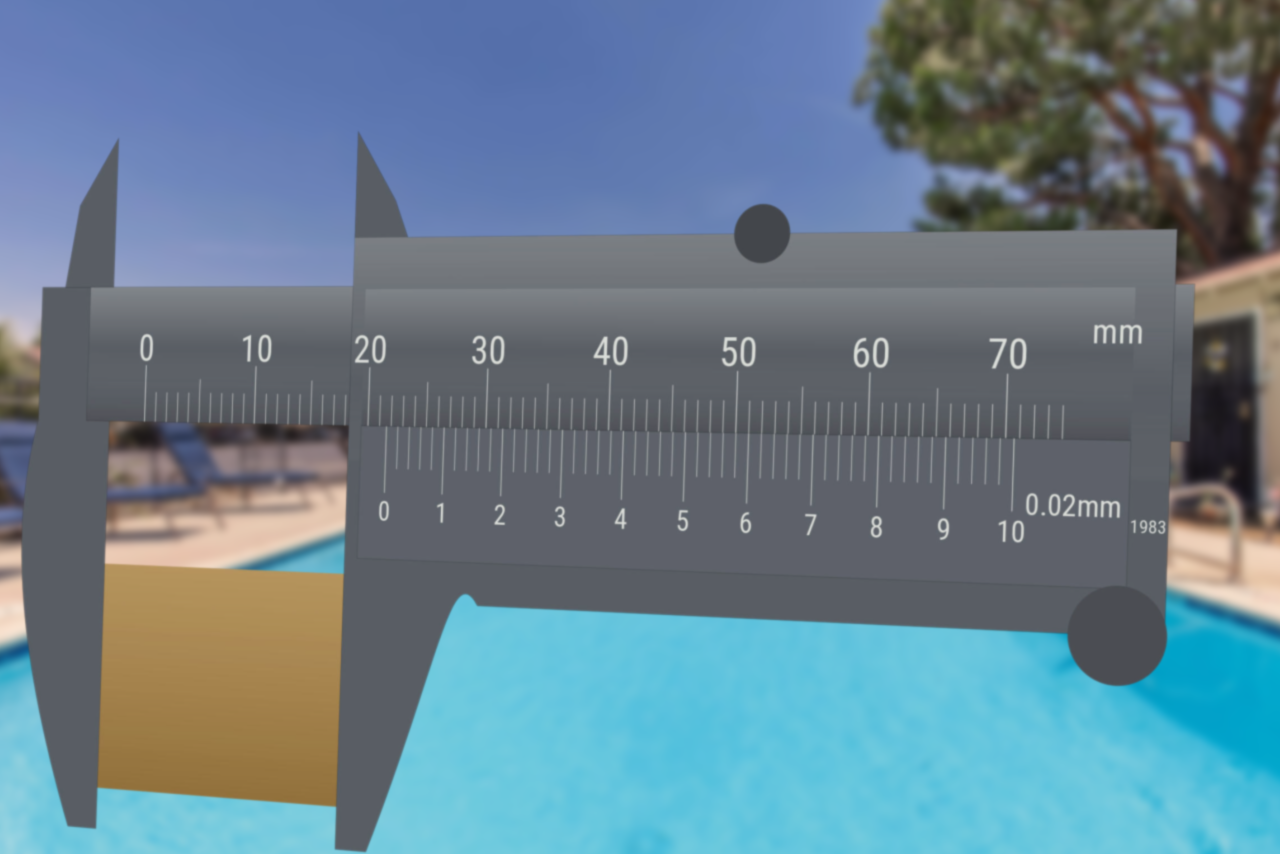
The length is 21.6 (mm)
